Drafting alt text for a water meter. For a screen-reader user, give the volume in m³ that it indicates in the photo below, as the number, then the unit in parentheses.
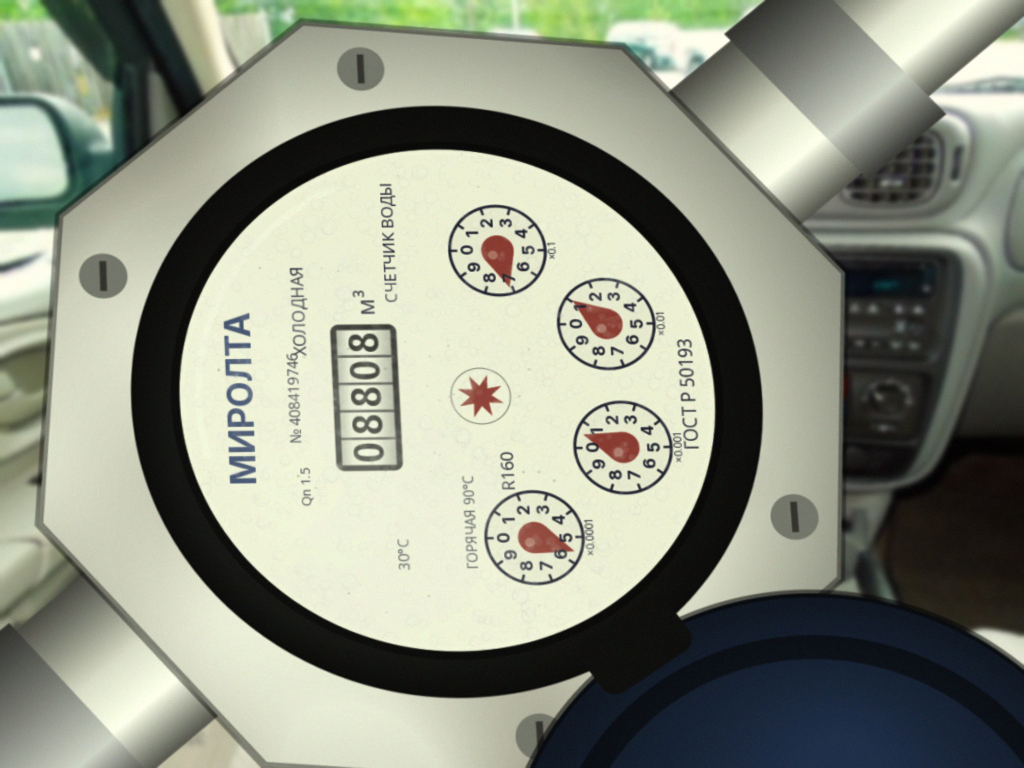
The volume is 8808.7105 (m³)
